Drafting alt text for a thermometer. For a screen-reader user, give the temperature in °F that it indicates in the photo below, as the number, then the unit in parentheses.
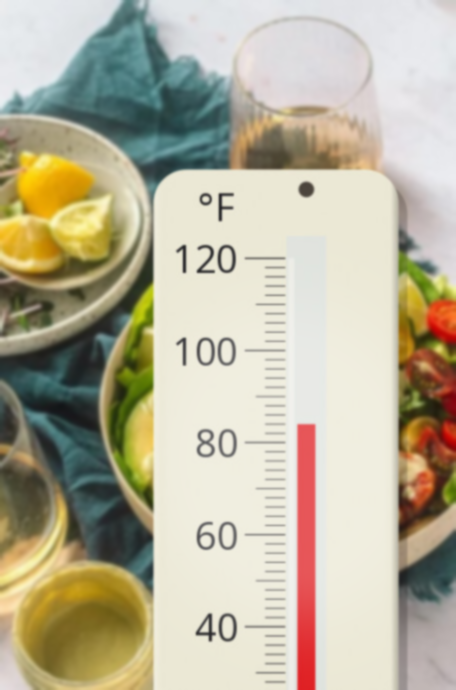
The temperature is 84 (°F)
